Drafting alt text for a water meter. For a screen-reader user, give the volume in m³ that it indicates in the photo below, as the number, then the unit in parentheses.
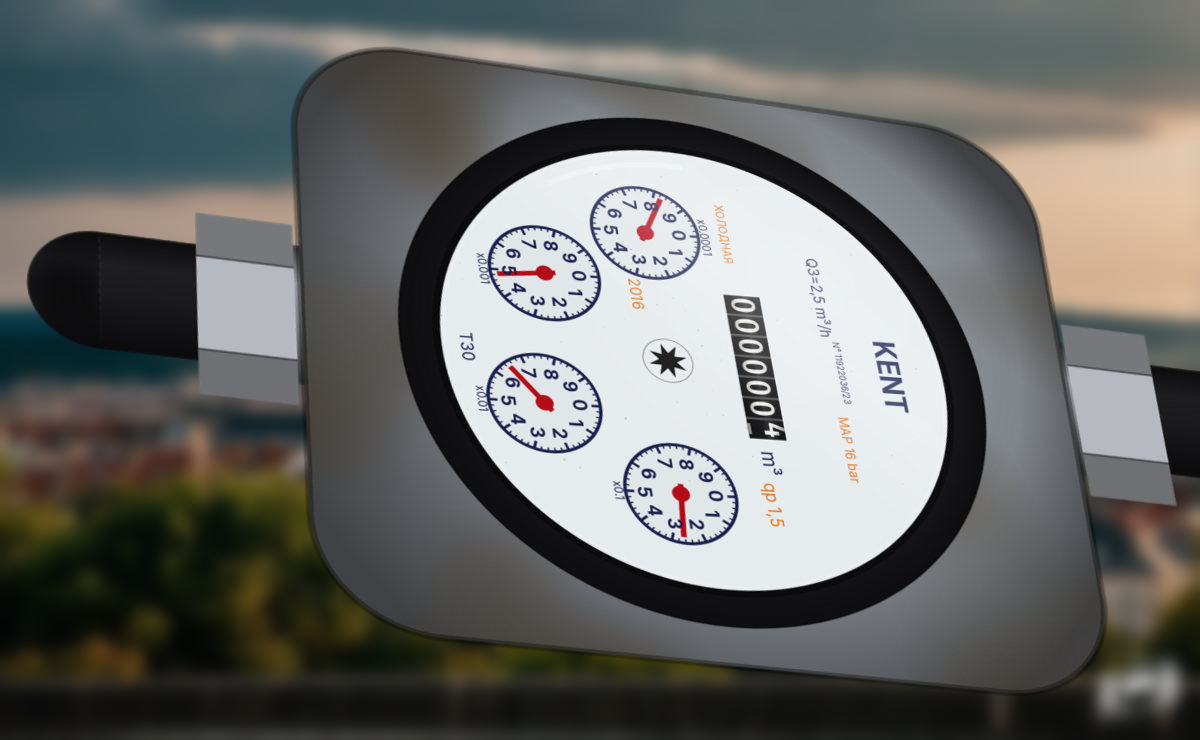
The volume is 4.2648 (m³)
